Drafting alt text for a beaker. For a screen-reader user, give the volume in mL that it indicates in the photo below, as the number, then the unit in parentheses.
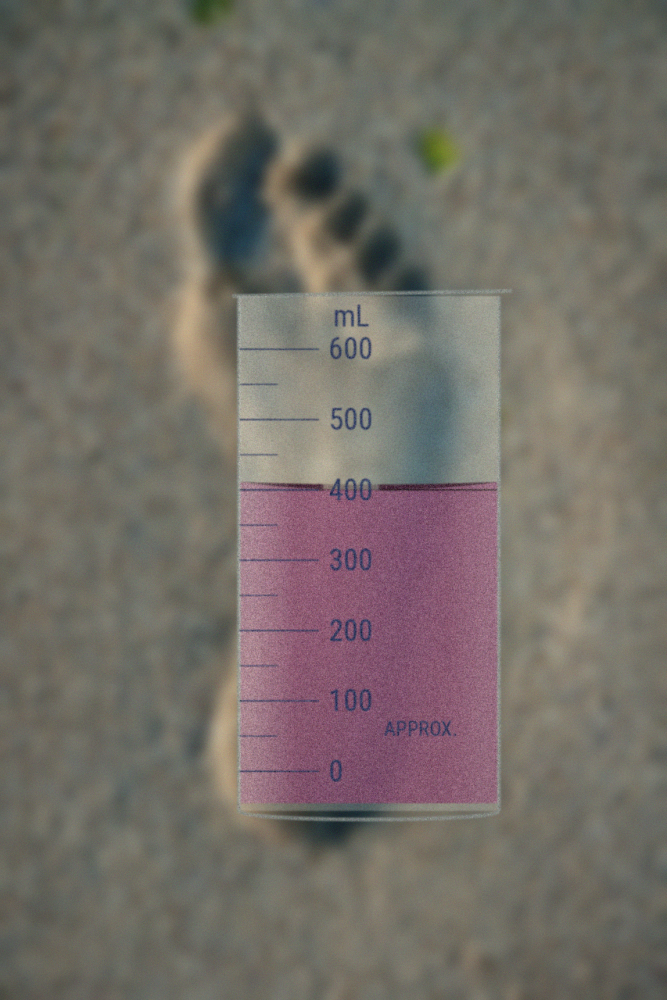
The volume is 400 (mL)
